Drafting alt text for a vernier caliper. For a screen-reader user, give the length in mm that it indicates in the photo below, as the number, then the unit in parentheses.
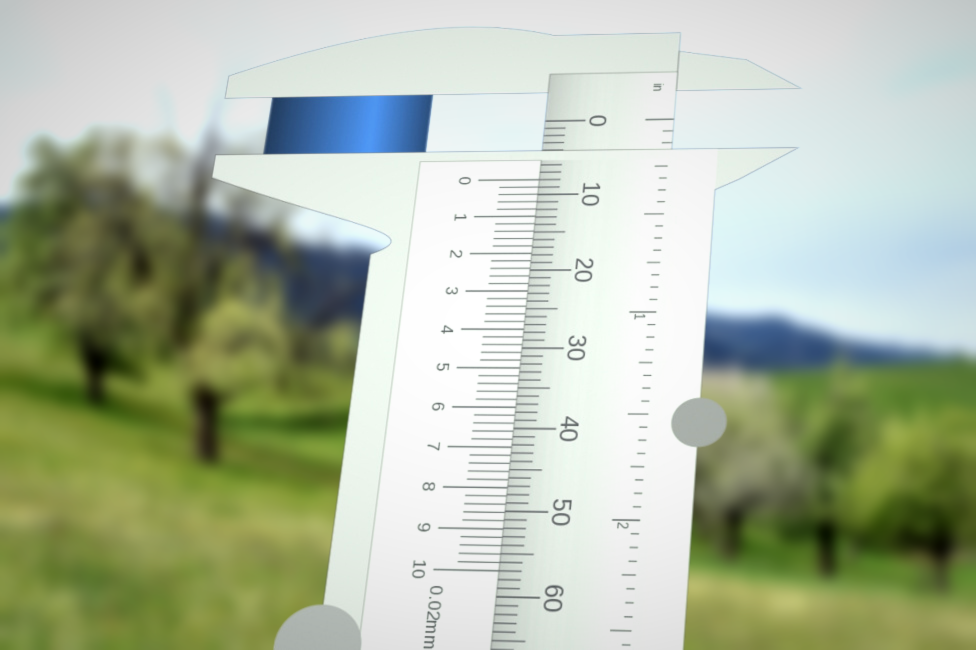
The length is 8.0 (mm)
